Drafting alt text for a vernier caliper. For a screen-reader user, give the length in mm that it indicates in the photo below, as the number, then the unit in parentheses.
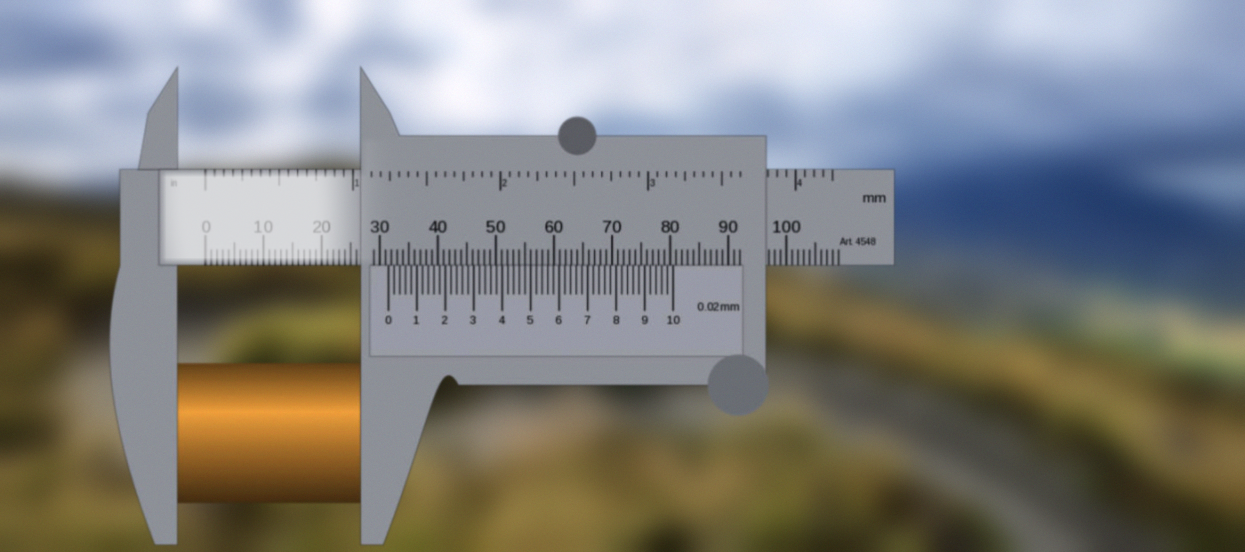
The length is 31.5 (mm)
